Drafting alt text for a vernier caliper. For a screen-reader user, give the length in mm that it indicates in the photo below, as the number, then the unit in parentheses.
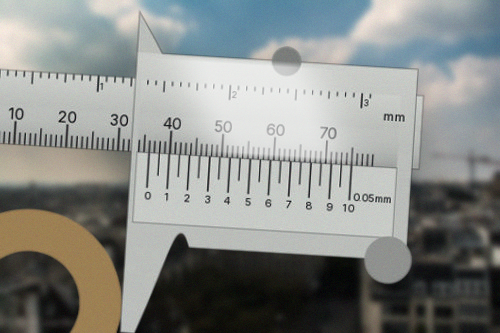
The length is 36.0 (mm)
